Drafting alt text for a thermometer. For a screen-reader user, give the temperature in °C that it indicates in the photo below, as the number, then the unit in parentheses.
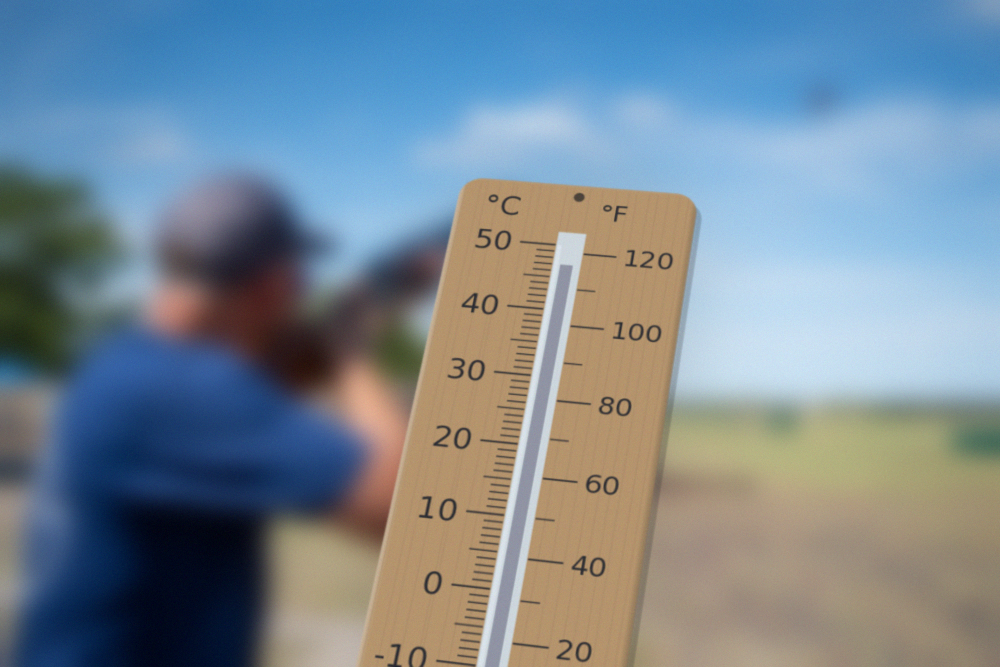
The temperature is 47 (°C)
